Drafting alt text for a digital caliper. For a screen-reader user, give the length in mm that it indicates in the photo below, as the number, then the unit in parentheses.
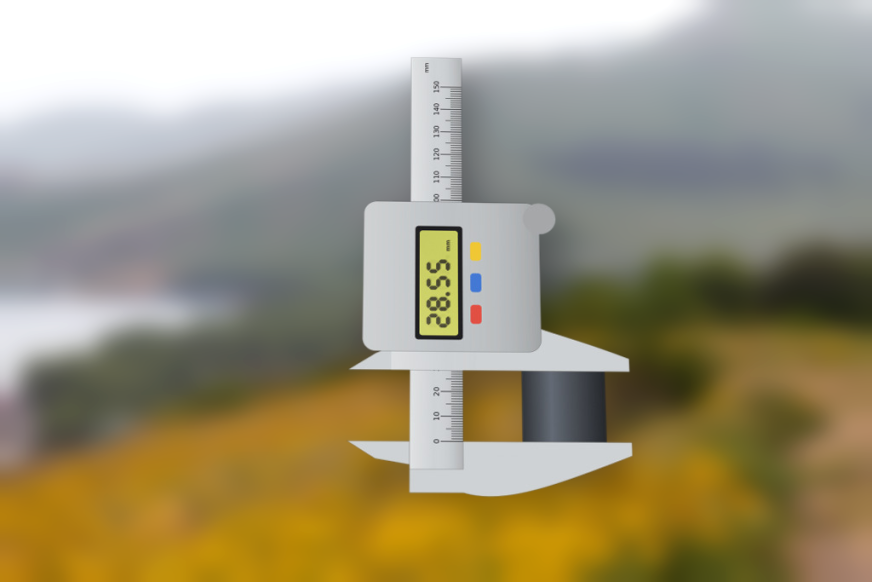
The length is 28.55 (mm)
